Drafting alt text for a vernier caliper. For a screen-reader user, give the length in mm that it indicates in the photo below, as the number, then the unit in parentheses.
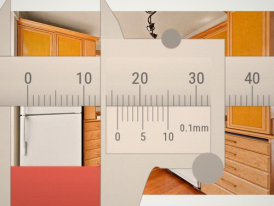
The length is 16.0 (mm)
